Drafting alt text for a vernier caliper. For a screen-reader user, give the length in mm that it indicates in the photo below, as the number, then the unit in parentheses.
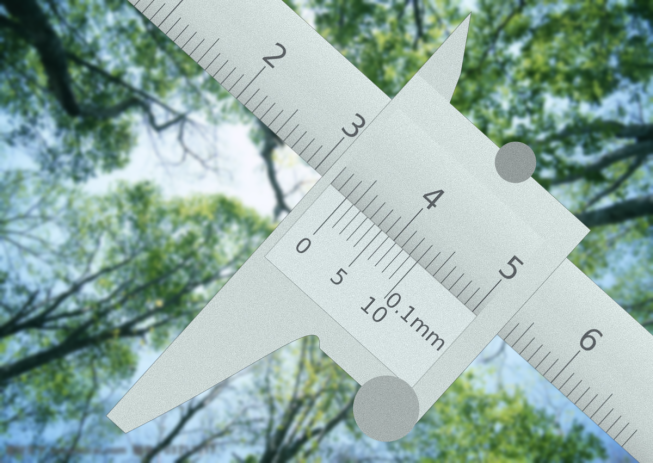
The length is 34.0 (mm)
